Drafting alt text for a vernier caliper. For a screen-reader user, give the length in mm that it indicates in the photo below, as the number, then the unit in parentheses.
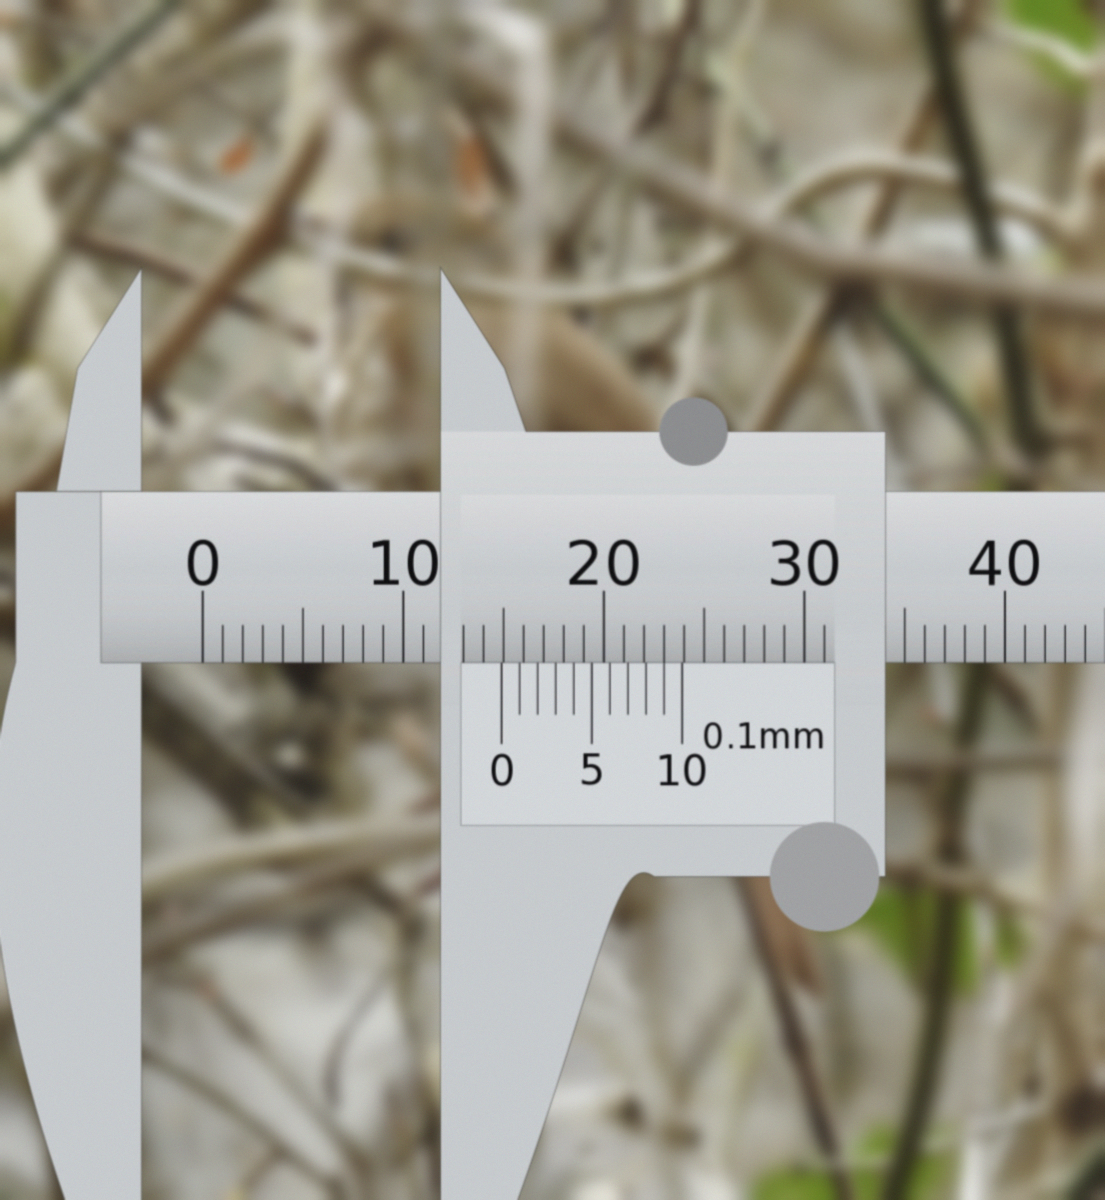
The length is 14.9 (mm)
